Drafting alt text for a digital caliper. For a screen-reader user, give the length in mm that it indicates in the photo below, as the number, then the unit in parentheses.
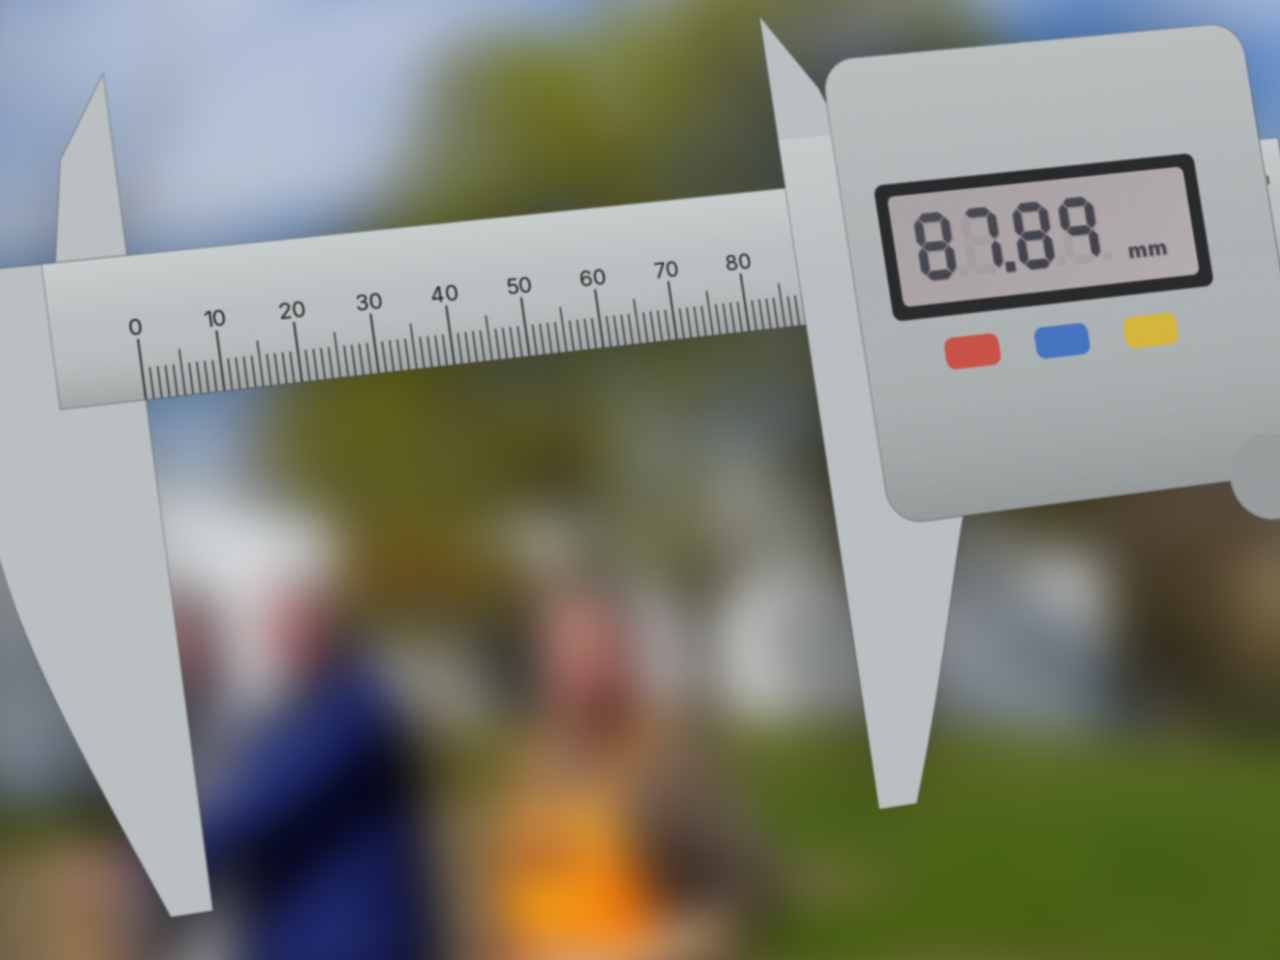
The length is 87.89 (mm)
